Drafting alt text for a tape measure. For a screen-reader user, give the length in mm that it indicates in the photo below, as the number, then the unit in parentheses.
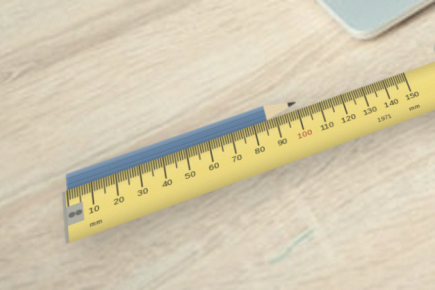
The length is 100 (mm)
